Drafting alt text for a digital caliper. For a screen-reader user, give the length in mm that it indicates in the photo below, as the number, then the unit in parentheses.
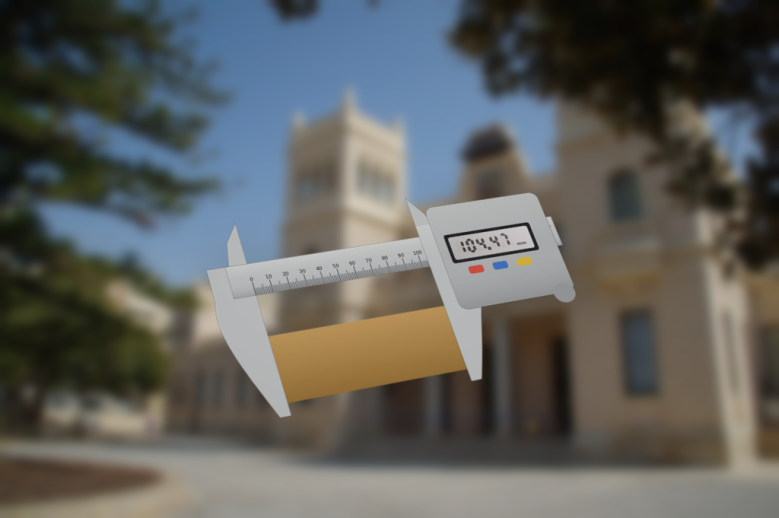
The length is 104.47 (mm)
